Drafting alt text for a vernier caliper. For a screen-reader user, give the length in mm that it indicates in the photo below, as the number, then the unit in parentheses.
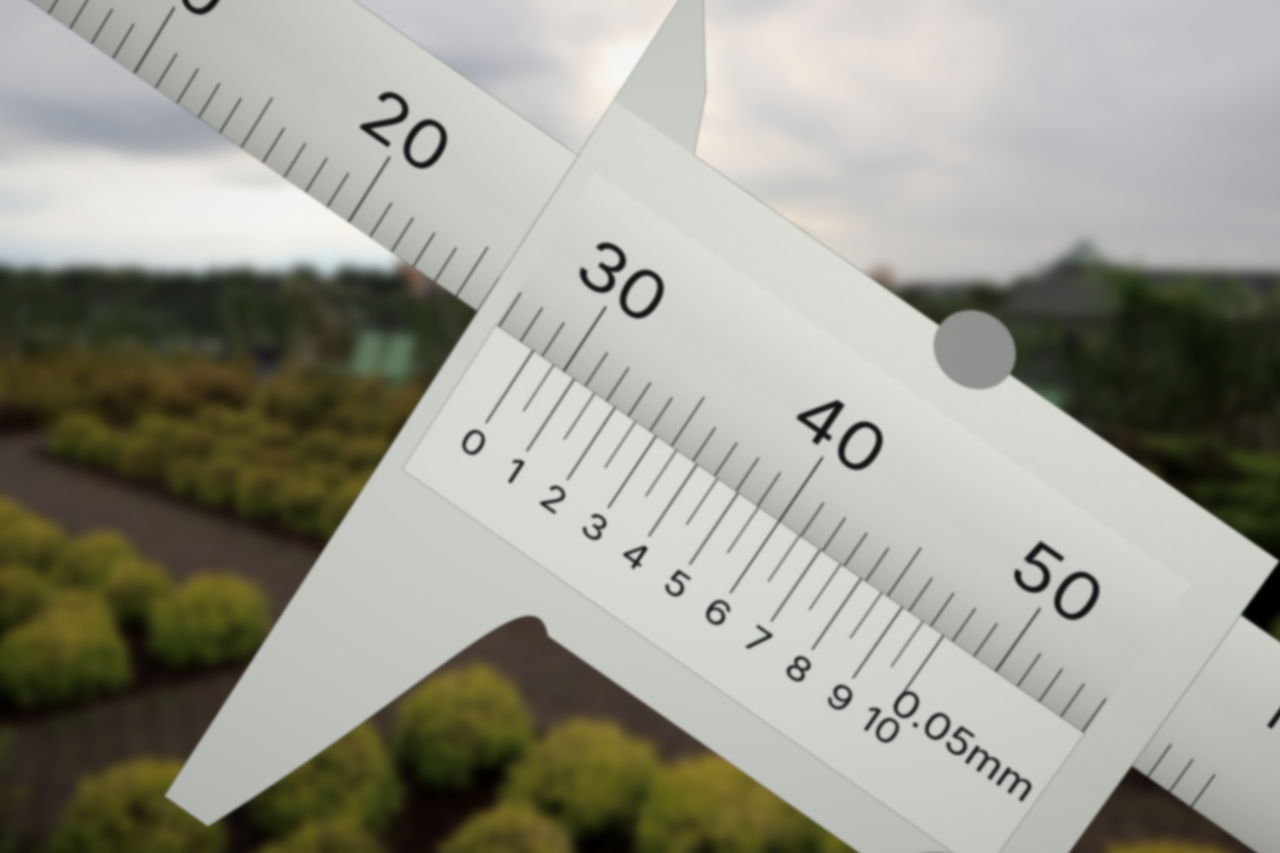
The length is 28.6 (mm)
